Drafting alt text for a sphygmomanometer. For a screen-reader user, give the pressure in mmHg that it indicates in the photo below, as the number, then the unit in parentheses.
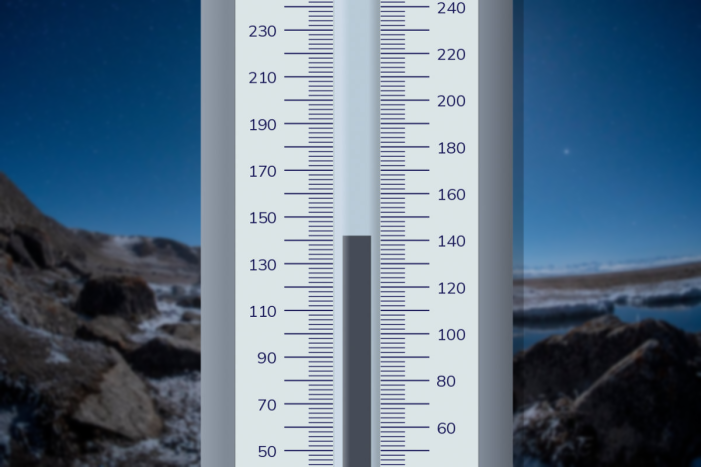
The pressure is 142 (mmHg)
